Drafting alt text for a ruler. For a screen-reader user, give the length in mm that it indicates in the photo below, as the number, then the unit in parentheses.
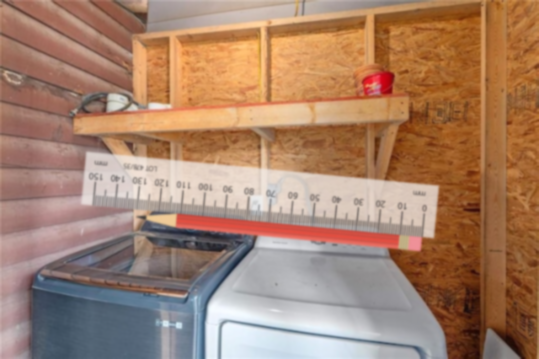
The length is 130 (mm)
